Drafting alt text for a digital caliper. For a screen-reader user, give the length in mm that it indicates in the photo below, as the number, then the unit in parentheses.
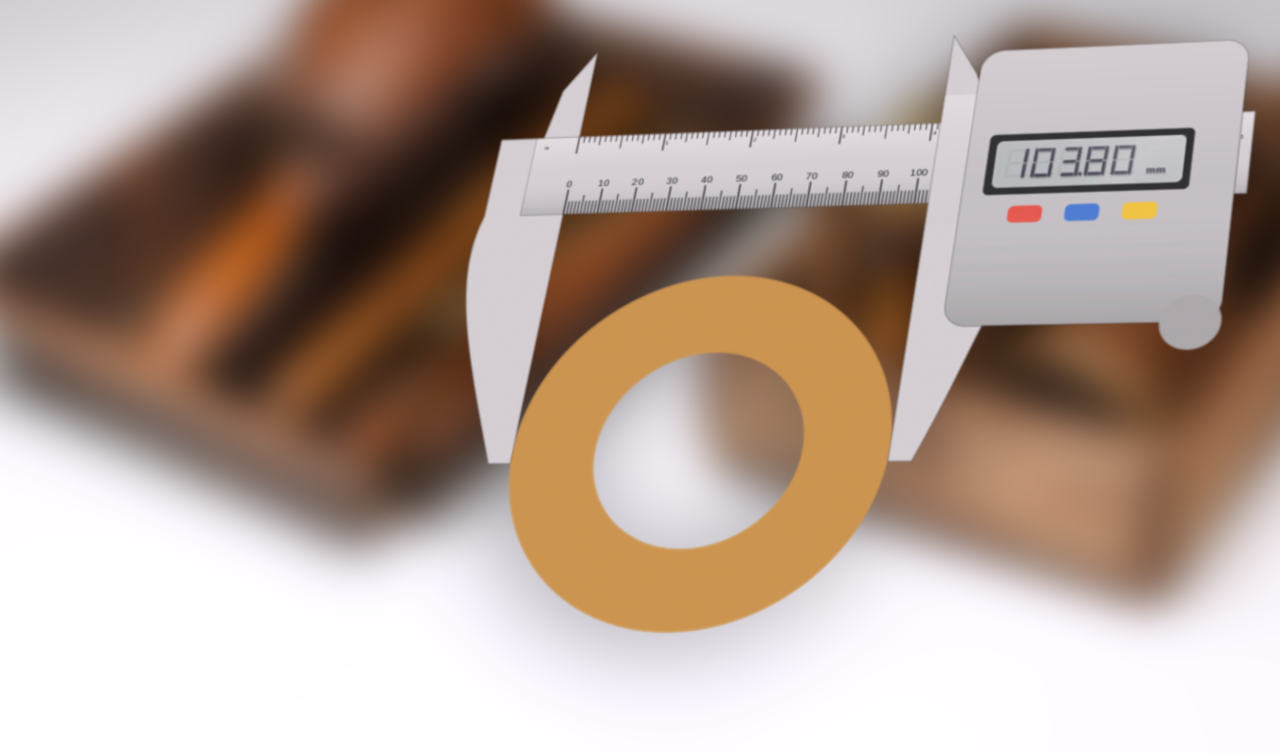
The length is 103.80 (mm)
